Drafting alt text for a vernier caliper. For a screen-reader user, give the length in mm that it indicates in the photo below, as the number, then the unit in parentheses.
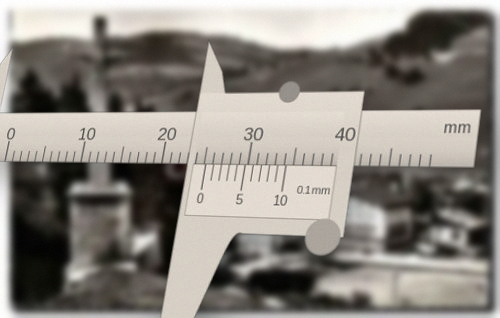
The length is 25.2 (mm)
